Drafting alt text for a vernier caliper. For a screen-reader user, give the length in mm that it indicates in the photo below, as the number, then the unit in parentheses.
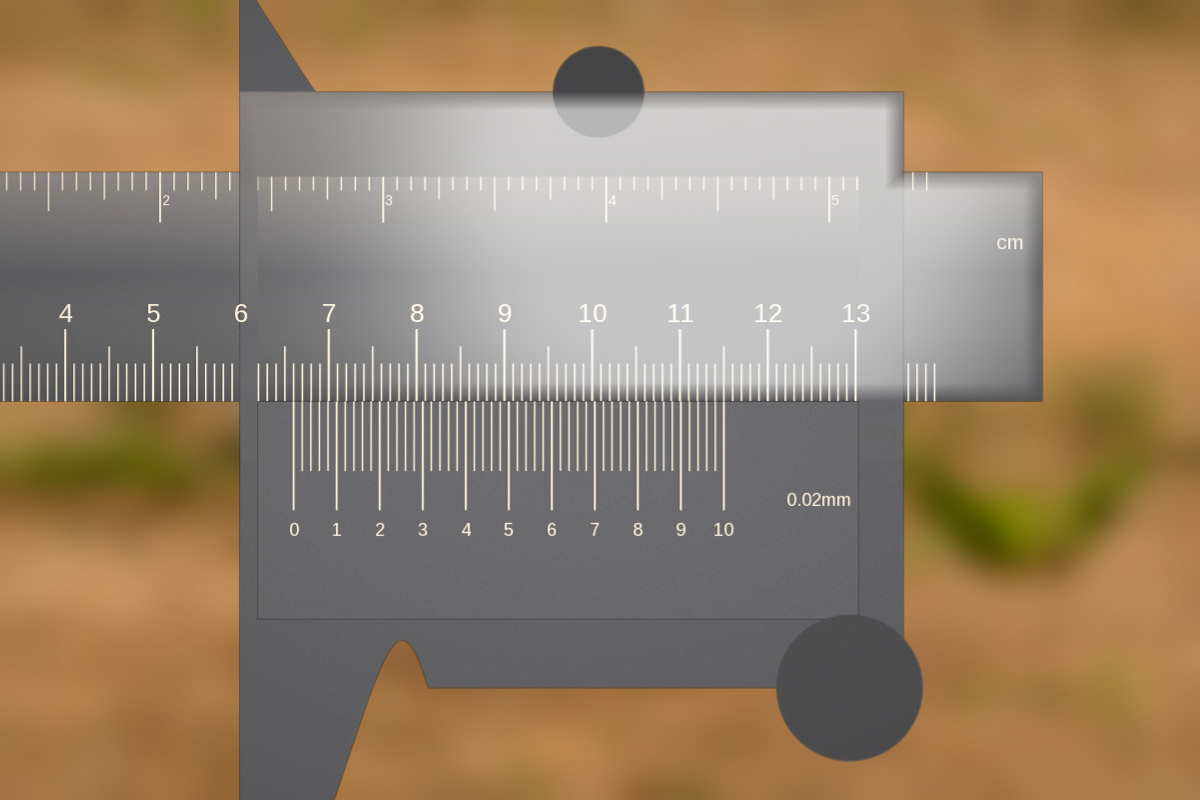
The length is 66.0 (mm)
